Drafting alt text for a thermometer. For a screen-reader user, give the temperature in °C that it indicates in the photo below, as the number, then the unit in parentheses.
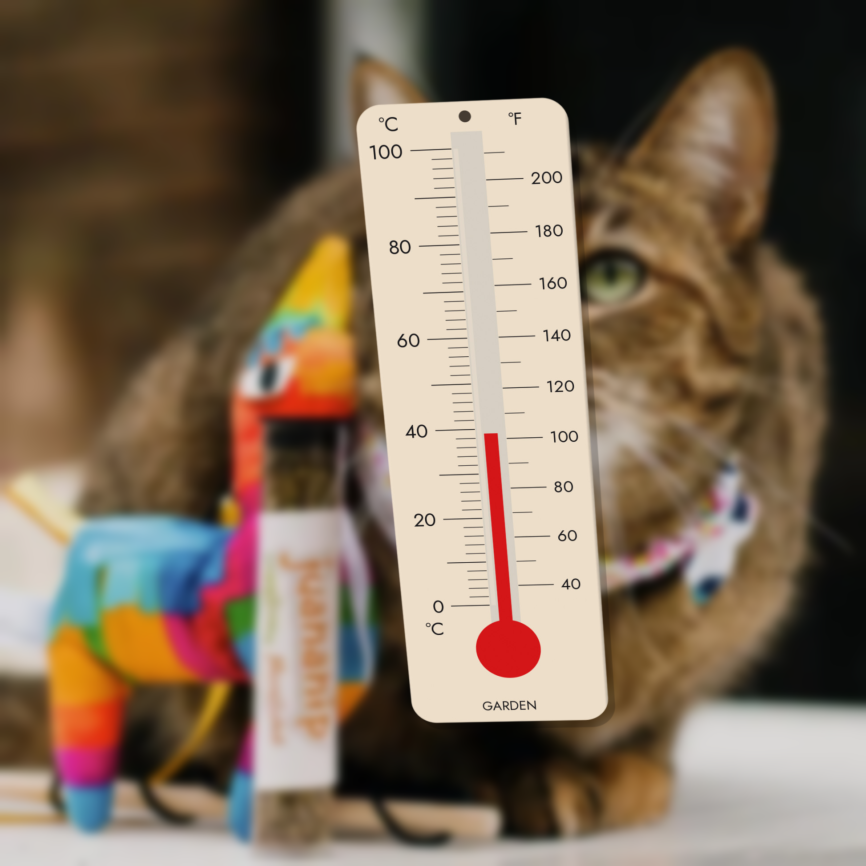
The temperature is 39 (°C)
